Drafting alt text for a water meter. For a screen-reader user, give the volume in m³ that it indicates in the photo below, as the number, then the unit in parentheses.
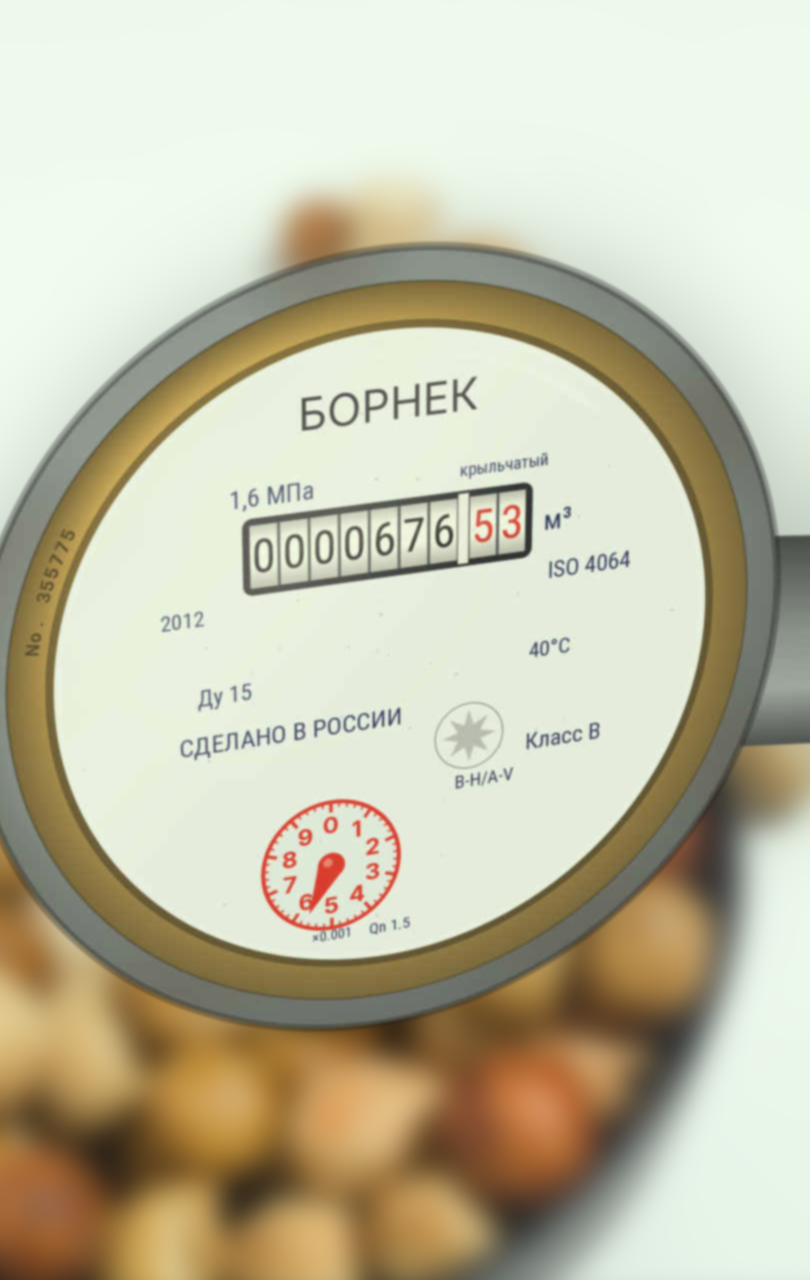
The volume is 676.535 (m³)
